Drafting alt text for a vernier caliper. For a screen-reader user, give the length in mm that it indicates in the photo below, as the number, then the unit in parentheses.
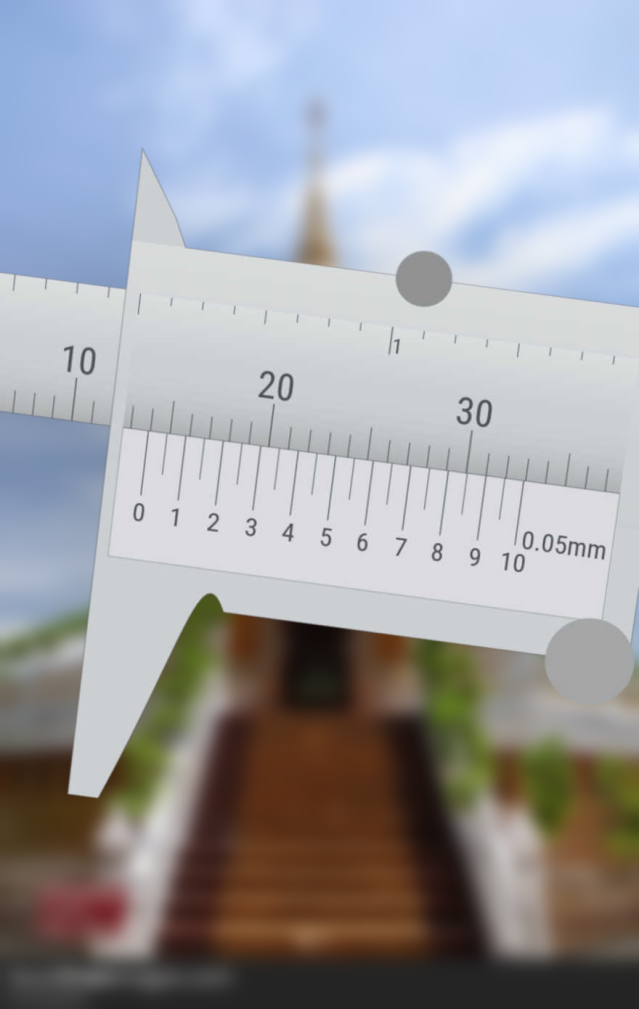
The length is 13.9 (mm)
